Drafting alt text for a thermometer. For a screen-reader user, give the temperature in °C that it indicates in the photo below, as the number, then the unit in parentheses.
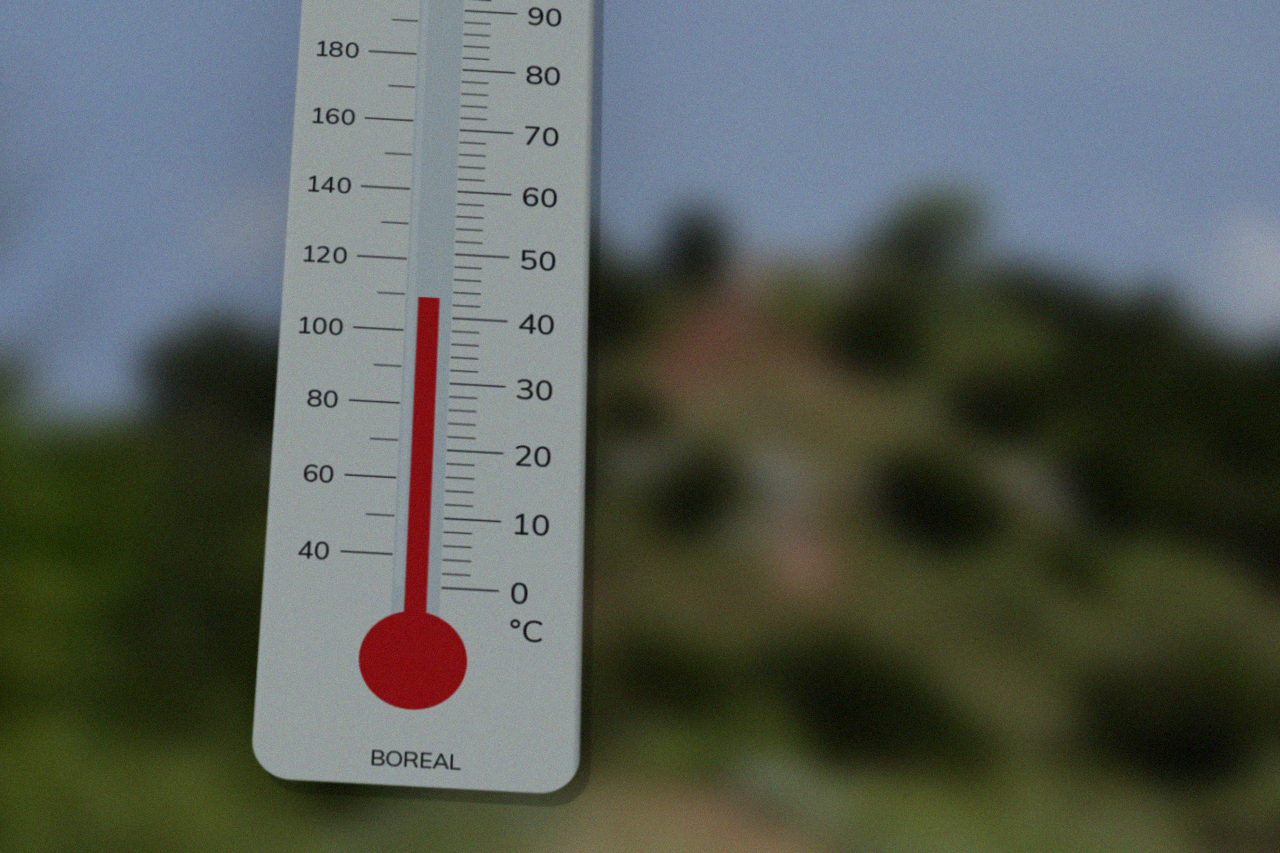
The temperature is 43 (°C)
